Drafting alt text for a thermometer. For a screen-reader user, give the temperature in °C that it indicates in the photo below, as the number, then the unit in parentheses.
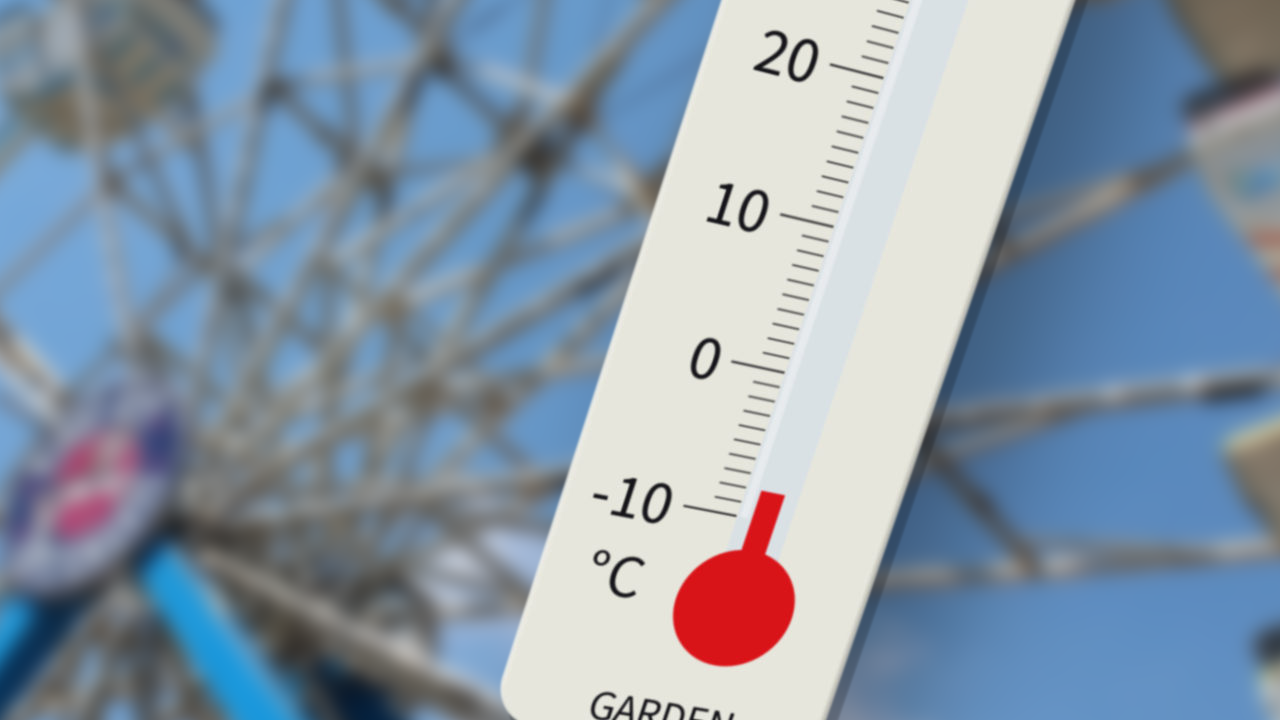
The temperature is -8 (°C)
